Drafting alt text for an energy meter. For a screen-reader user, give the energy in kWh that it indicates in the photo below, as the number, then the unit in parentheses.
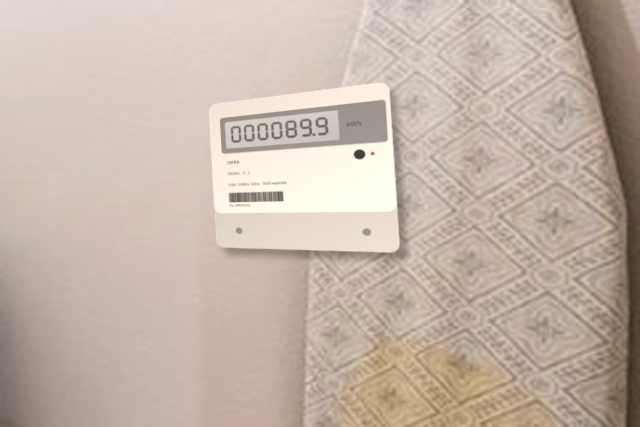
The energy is 89.9 (kWh)
